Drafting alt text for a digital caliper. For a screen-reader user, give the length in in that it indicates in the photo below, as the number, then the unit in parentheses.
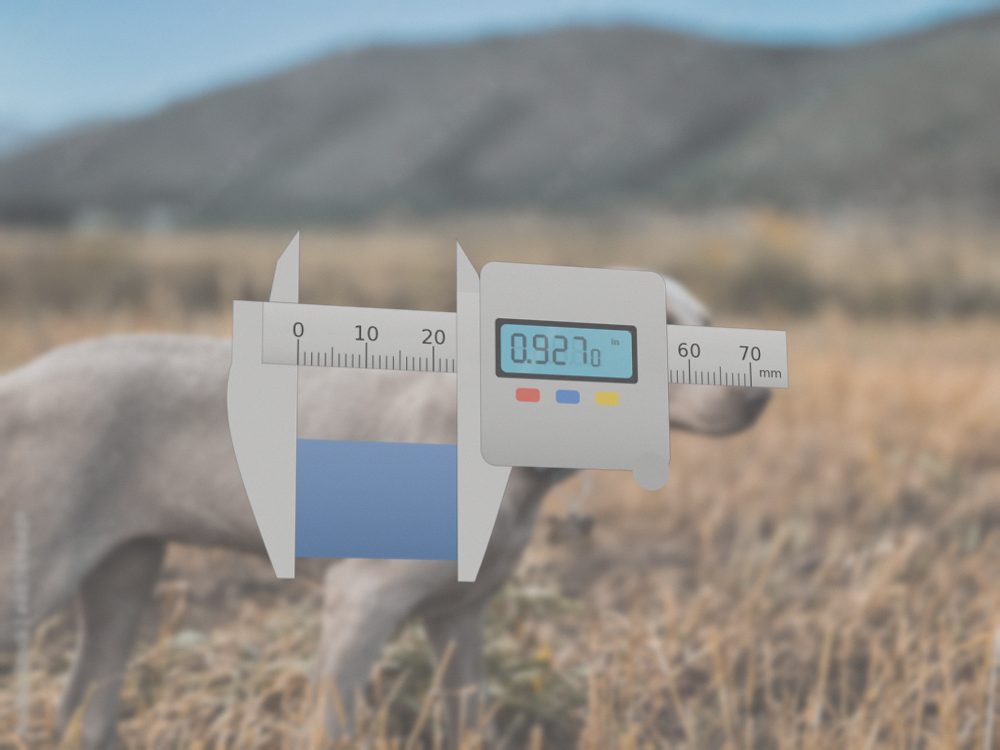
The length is 0.9270 (in)
